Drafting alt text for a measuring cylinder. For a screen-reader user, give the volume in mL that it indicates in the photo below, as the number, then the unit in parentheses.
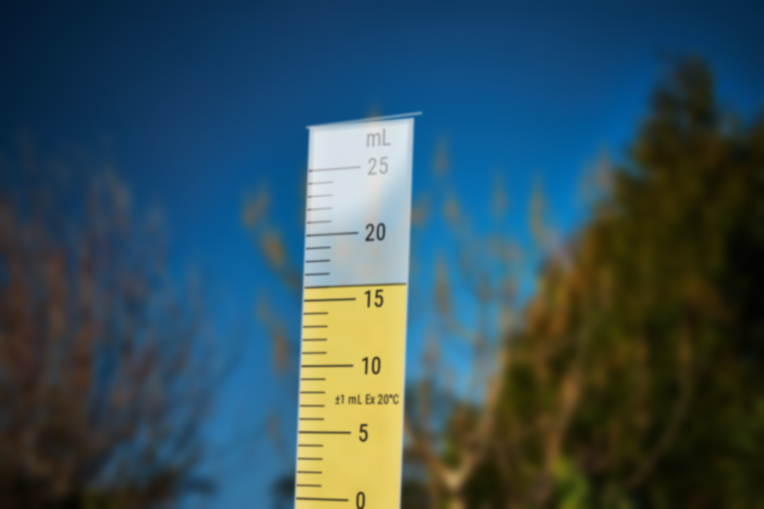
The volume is 16 (mL)
